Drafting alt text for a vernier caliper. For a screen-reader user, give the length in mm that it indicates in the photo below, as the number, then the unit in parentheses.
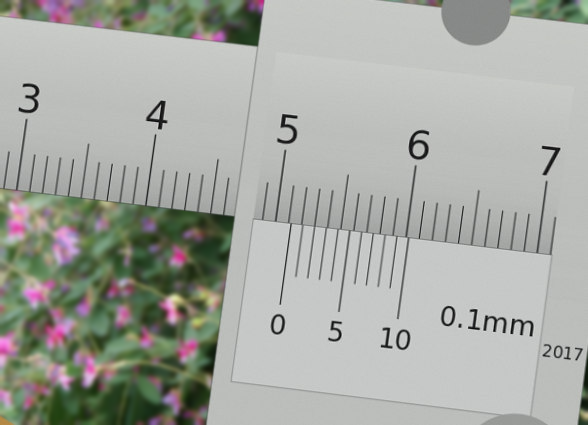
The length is 51.2 (mm)
